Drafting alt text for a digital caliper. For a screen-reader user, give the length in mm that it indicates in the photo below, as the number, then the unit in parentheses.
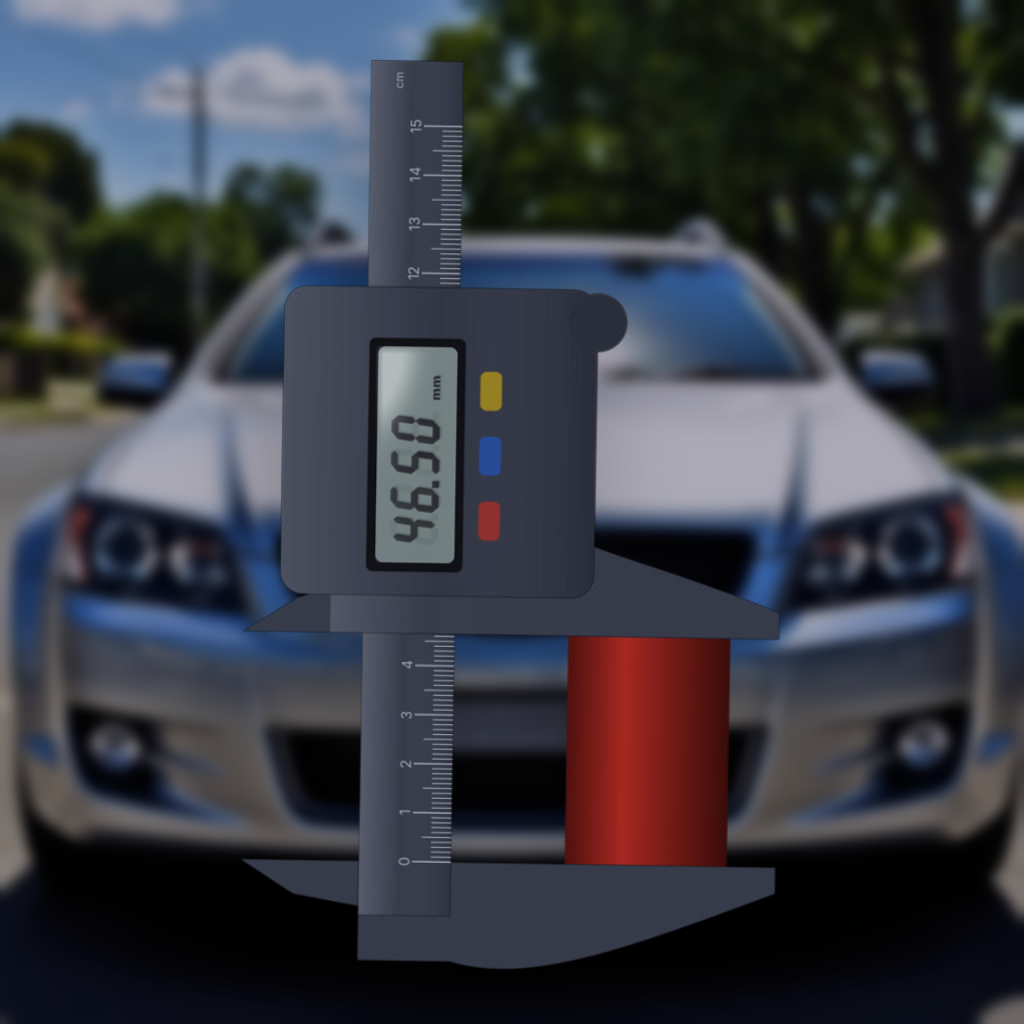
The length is 46.50 (mm)
